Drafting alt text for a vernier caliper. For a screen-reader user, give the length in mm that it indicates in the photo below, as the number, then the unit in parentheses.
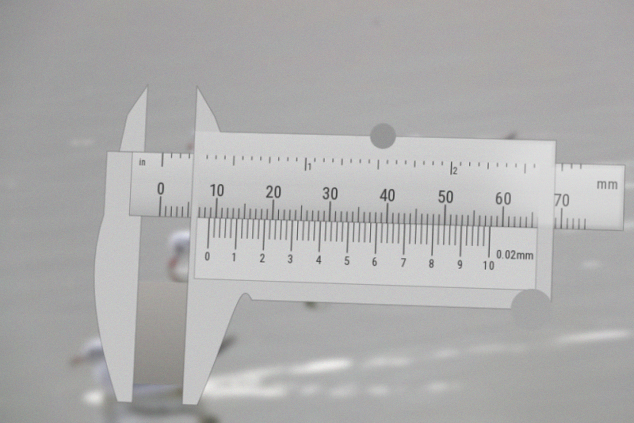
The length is 8.8 (mm)
